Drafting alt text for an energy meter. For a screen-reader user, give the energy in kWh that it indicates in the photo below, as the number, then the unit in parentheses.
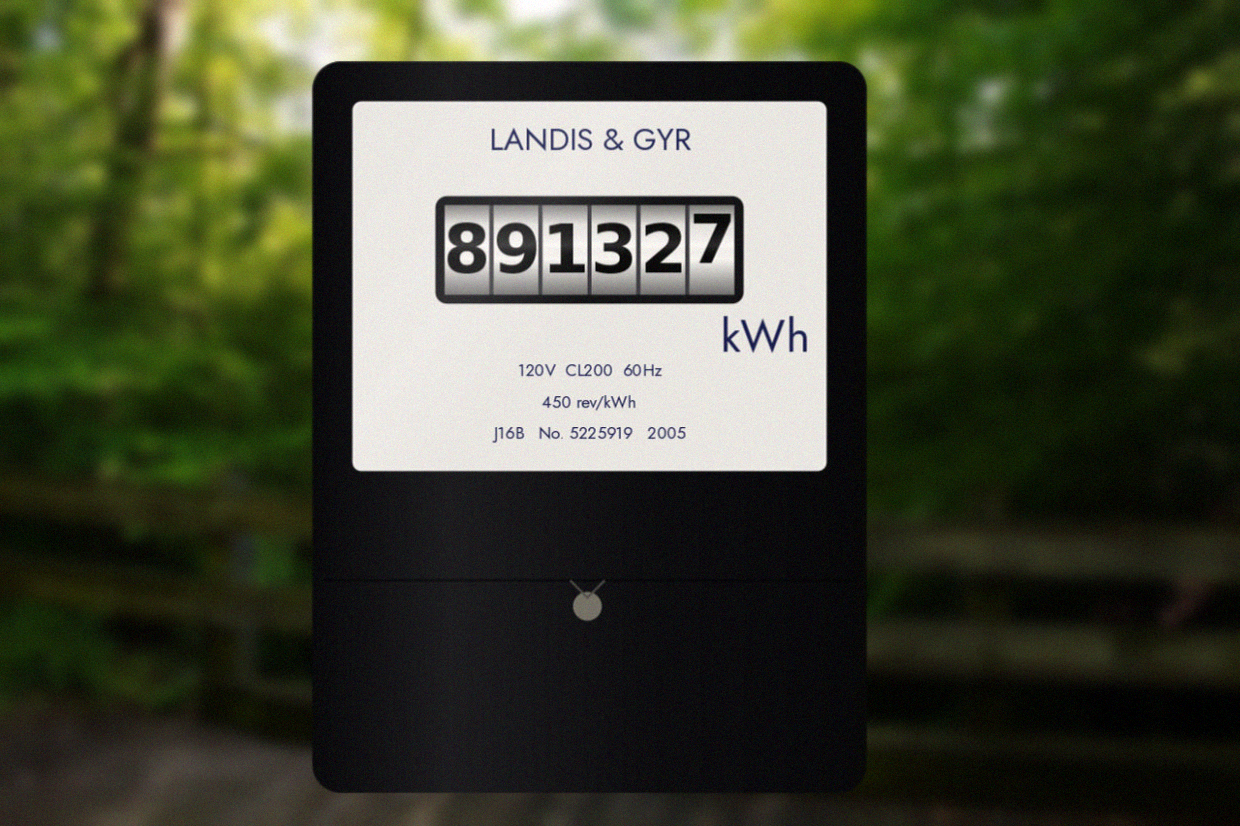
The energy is 891327 (kWh)
